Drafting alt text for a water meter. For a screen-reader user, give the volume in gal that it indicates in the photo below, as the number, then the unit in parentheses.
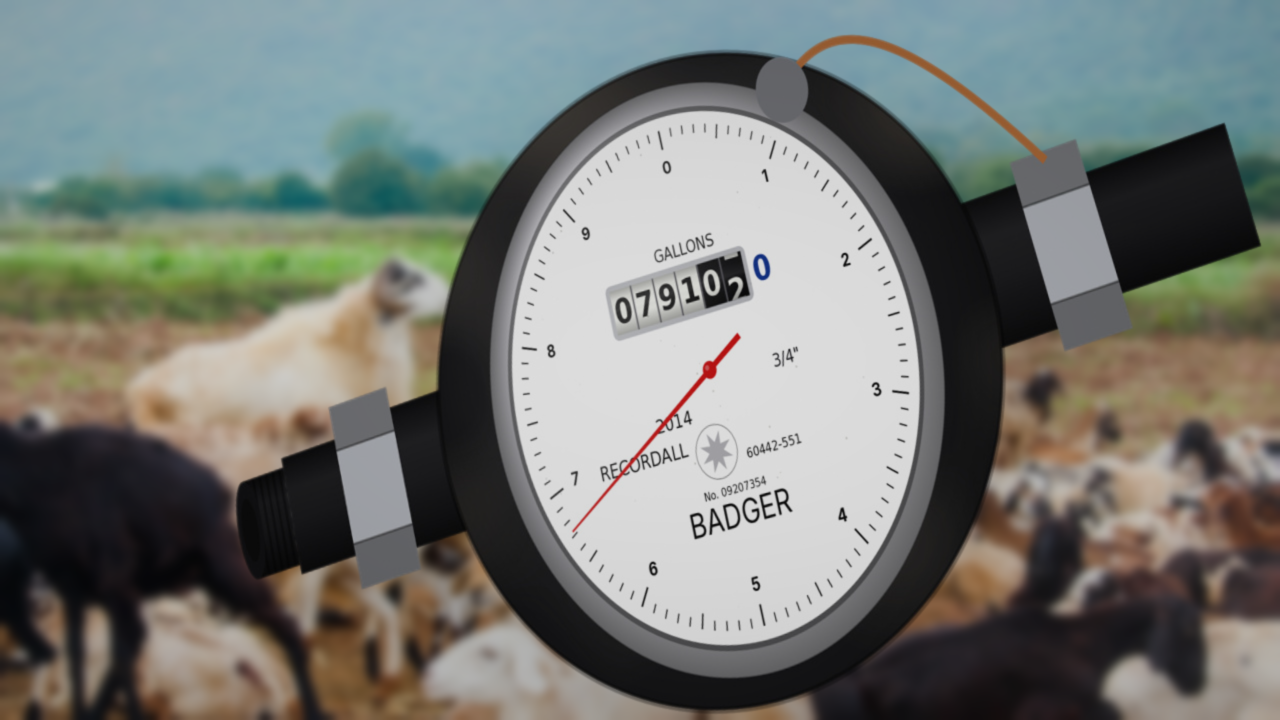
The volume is 791016.7 (gal)
